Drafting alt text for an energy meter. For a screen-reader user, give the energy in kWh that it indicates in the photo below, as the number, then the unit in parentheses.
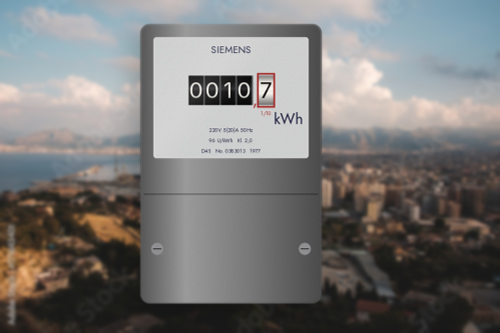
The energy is 10.7 (kWh)
